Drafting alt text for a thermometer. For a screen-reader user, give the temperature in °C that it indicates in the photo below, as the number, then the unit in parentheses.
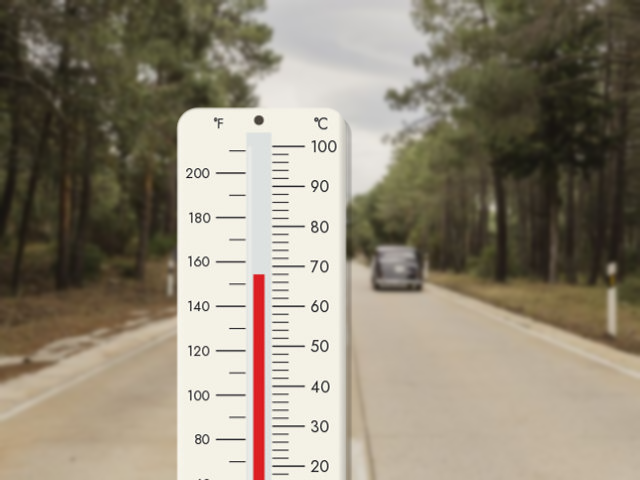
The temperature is 68 (°C)
